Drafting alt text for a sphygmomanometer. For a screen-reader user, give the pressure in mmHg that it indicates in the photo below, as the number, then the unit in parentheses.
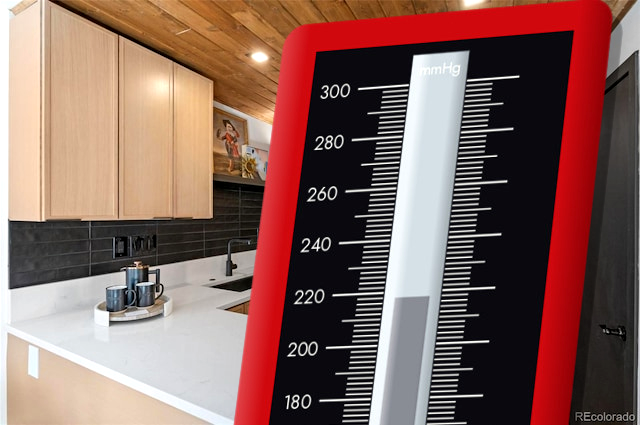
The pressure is 218 (mmHg)
